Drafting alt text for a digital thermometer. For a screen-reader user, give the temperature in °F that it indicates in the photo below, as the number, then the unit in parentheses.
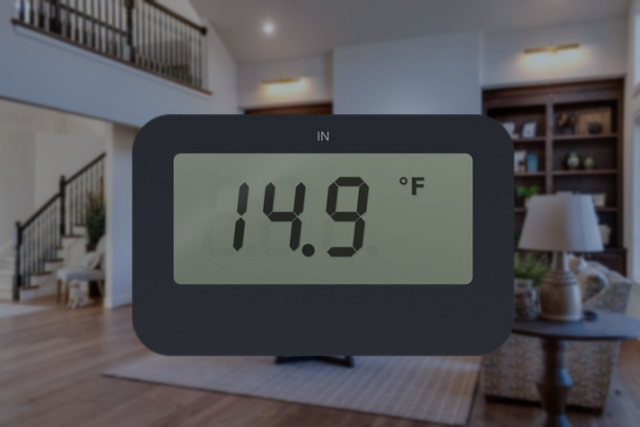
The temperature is 14.9 (°F)
